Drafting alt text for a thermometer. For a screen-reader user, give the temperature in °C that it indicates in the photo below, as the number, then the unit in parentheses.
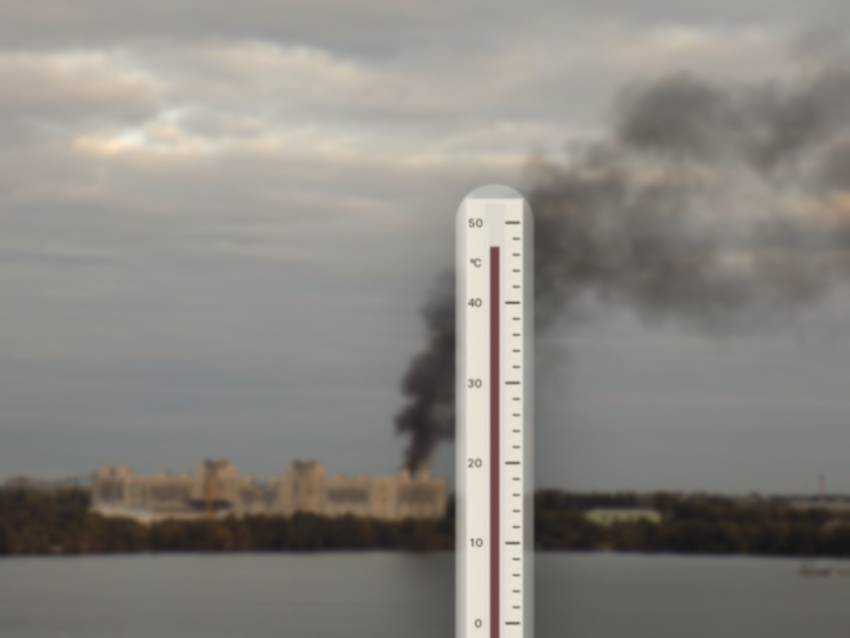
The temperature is 47 (°C)
